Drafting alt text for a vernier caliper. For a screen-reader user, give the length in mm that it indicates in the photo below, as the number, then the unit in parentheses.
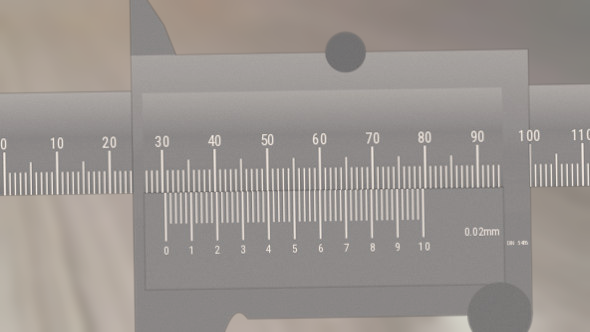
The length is 30.5 (mm)
